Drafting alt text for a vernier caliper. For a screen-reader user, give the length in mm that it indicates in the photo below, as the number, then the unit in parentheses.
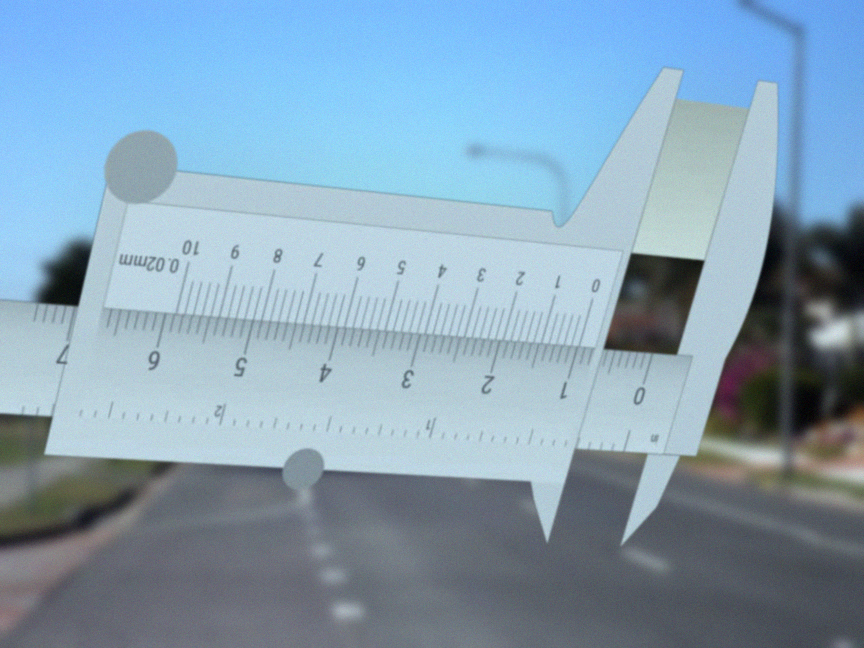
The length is 9.8 (mm)
